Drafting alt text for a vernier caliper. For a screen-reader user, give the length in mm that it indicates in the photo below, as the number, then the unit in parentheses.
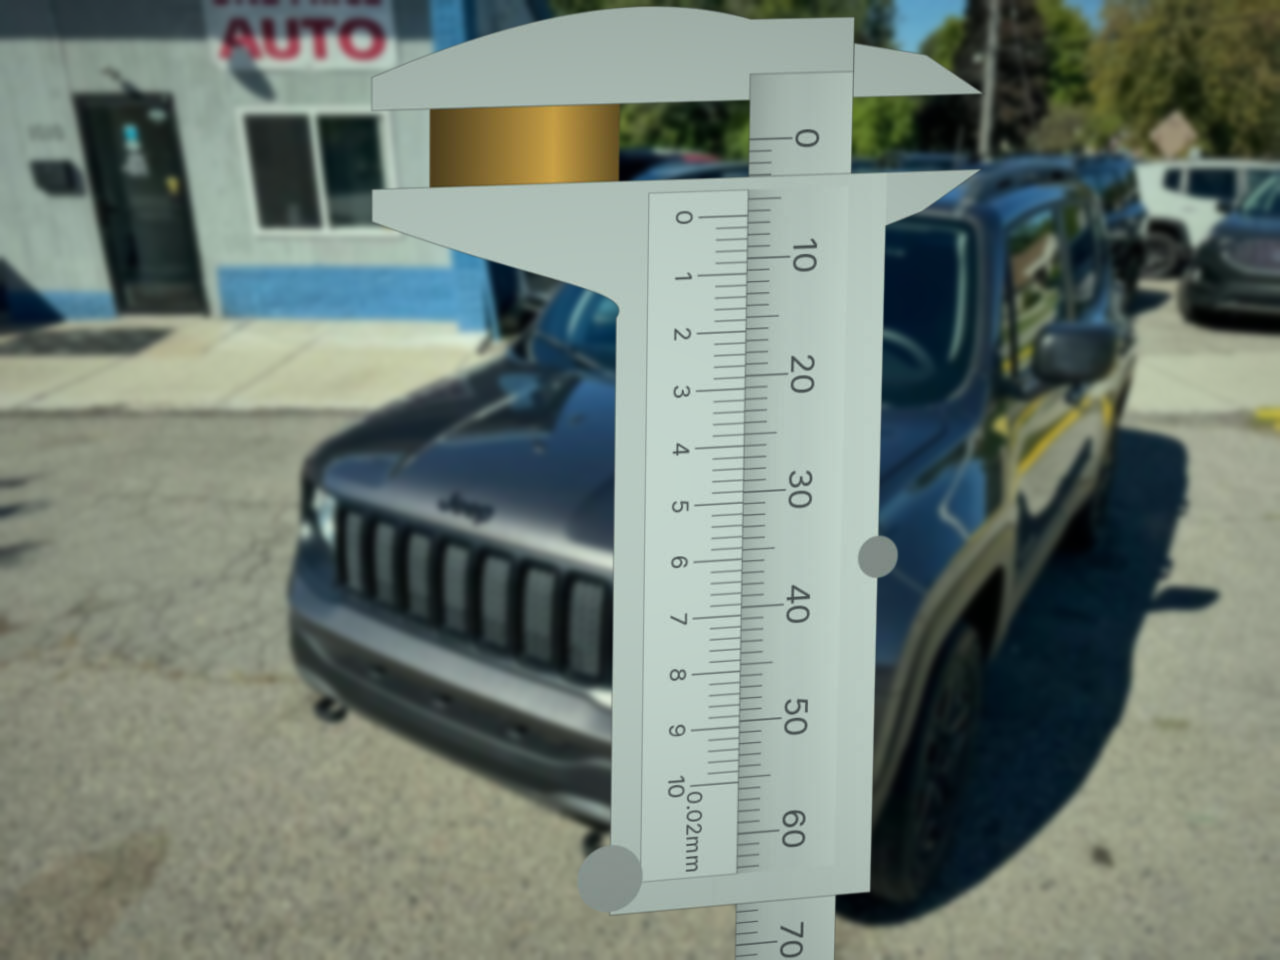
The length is 6.4 (mm)
